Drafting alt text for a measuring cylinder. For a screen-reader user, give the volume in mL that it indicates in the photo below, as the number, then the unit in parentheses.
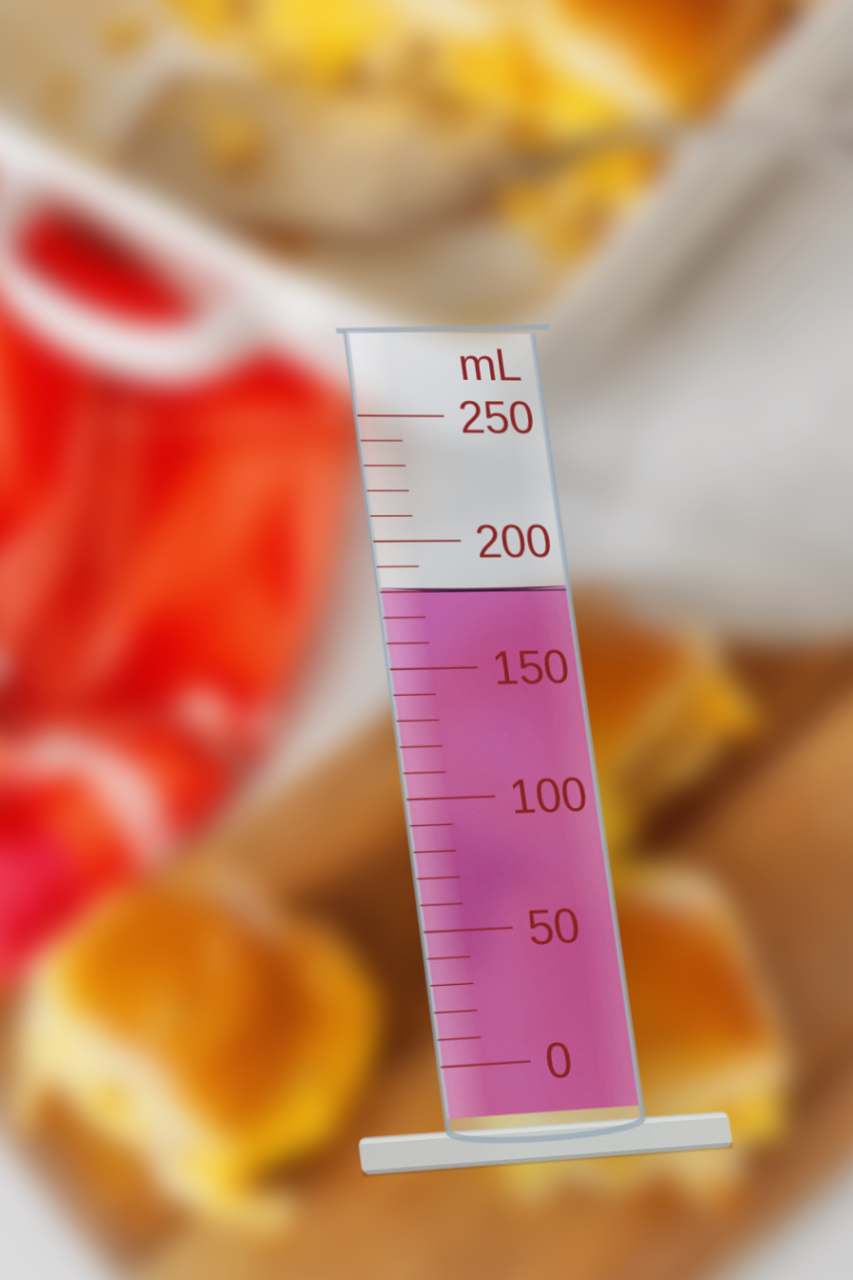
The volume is 180 (mL)
